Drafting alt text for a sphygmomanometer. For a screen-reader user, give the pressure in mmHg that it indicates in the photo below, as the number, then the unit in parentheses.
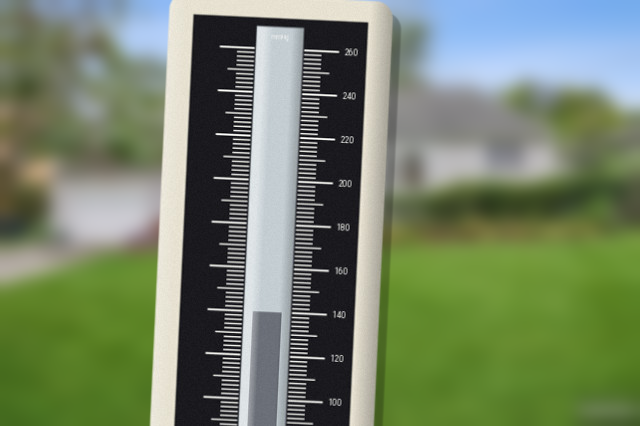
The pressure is 140 (mmHg)
